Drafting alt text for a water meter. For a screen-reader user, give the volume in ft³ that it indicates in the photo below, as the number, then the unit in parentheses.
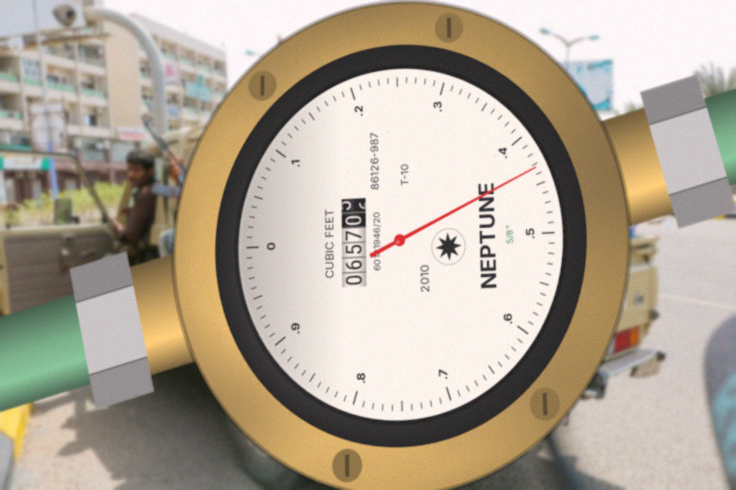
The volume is 65705.43 (ft³)
